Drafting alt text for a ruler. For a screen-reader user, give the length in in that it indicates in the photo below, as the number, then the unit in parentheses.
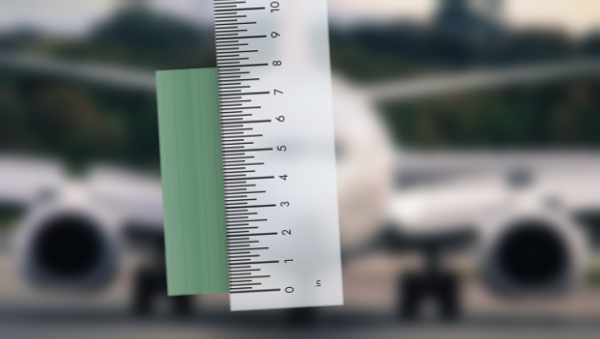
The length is 8 (in)
